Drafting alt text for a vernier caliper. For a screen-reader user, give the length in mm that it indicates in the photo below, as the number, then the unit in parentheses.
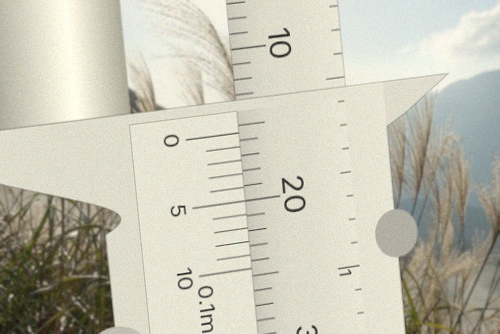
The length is 15.5 (mm)
